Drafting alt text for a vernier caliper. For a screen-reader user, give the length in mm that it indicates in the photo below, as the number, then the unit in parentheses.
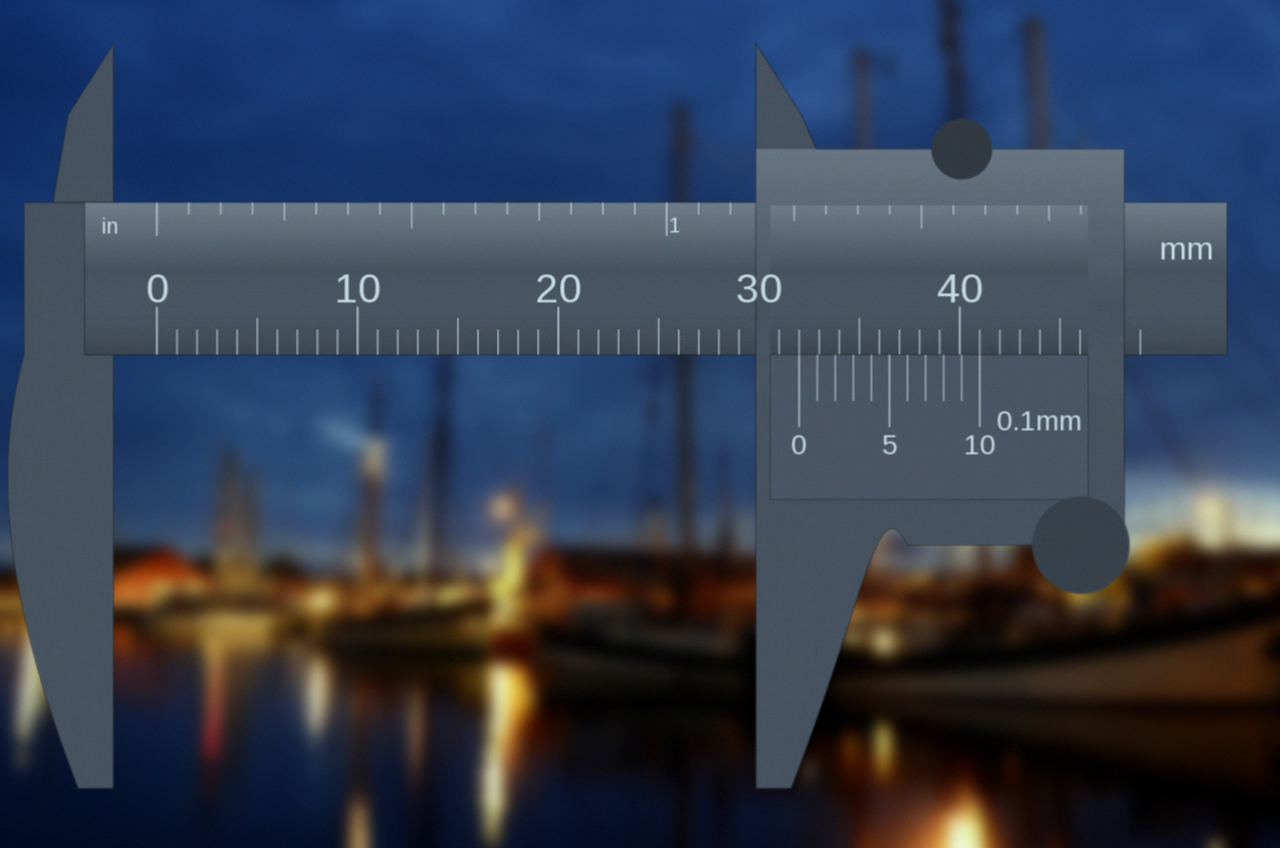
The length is 32.0 (mm)
